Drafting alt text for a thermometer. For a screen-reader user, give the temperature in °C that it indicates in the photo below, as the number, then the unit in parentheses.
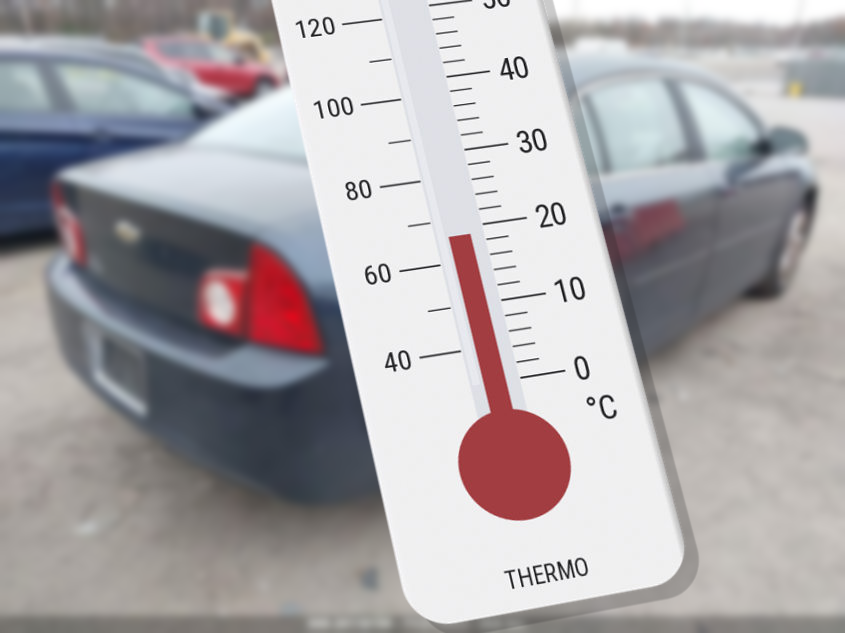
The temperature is 19 (°C)
